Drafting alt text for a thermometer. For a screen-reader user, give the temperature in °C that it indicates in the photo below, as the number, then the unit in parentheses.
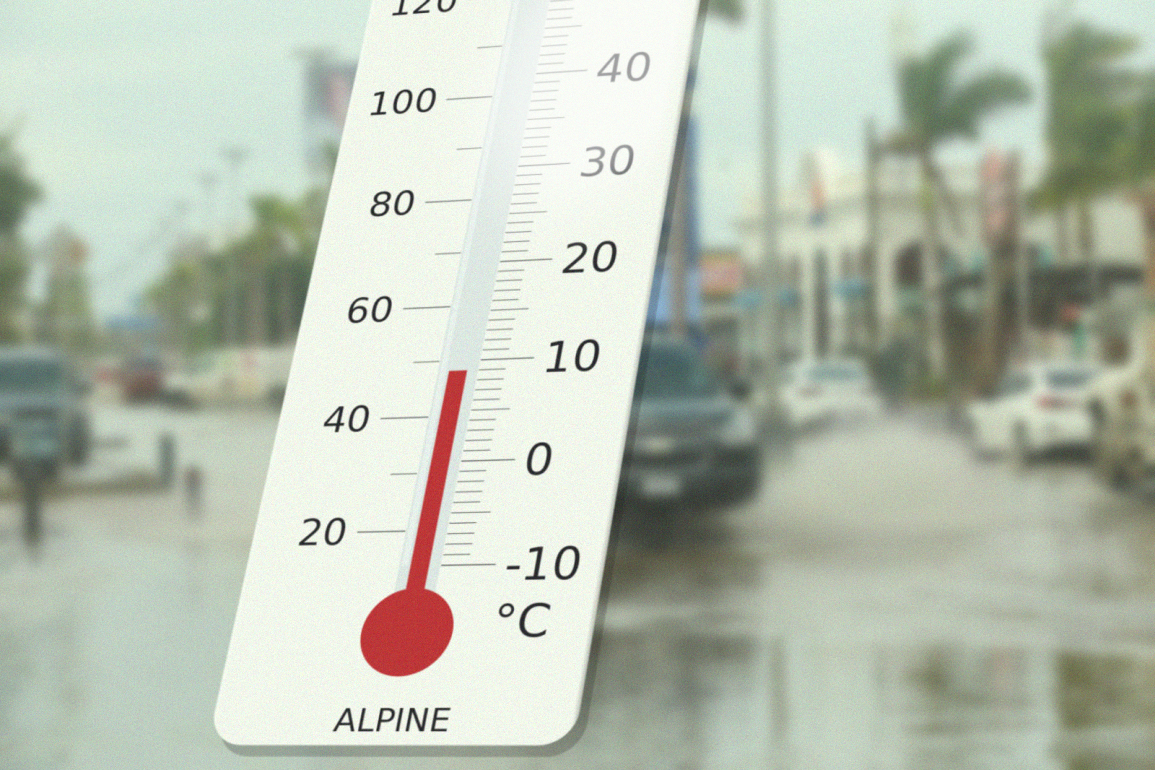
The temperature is 9 (°C)
